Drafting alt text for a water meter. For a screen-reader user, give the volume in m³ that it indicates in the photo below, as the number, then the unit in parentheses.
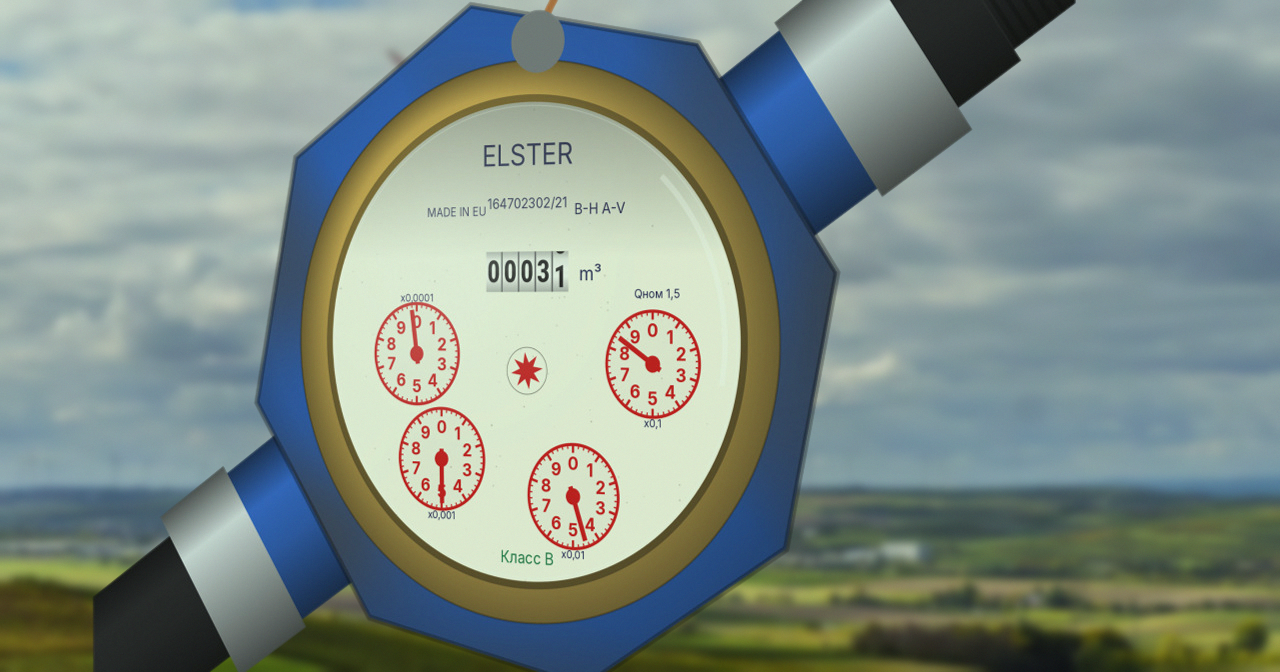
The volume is 30.8449 (m³)
